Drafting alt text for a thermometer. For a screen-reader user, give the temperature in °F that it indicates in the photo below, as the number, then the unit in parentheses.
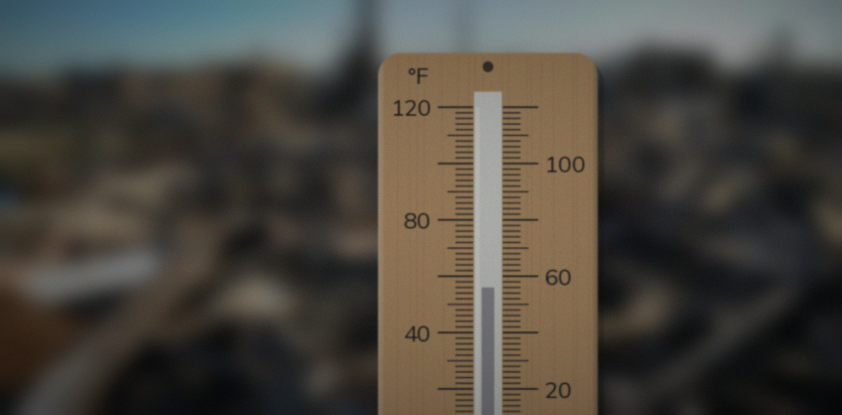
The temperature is 56 (°F)
